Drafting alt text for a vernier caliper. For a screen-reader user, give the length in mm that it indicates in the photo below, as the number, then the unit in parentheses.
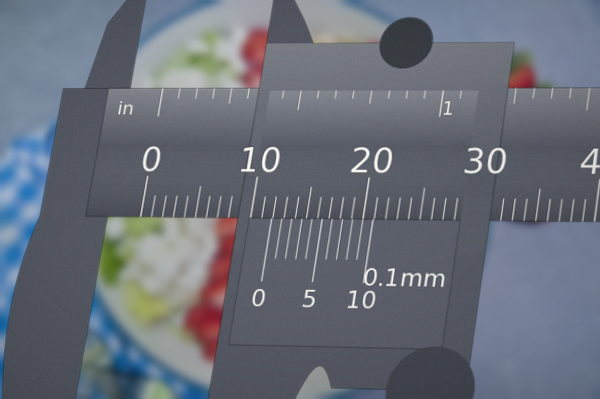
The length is 11.9 (mm)
